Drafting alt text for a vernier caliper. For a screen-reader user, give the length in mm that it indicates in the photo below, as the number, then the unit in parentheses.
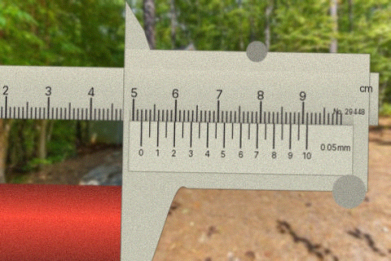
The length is 52.0 (mm)
